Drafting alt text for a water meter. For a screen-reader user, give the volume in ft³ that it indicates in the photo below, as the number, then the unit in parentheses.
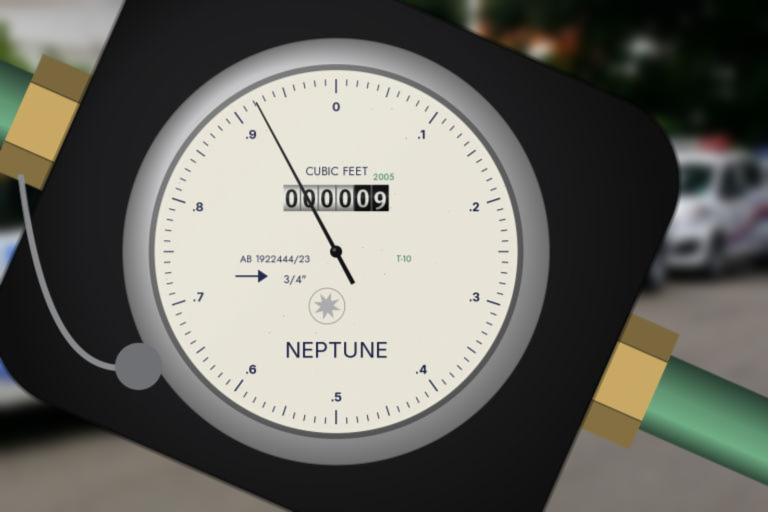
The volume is 8.92 (ft³)
